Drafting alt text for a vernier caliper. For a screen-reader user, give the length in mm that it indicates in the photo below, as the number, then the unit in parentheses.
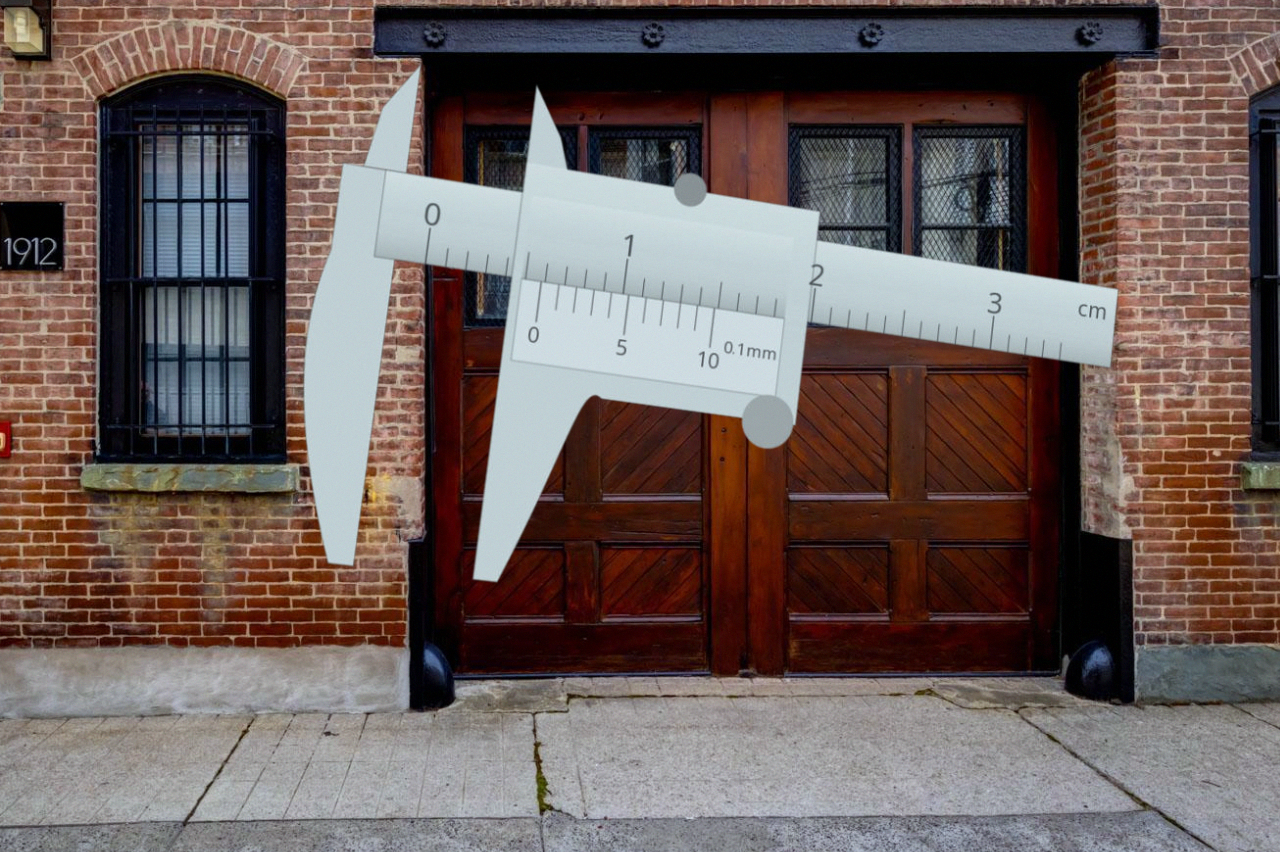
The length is 5.8 (mm)
